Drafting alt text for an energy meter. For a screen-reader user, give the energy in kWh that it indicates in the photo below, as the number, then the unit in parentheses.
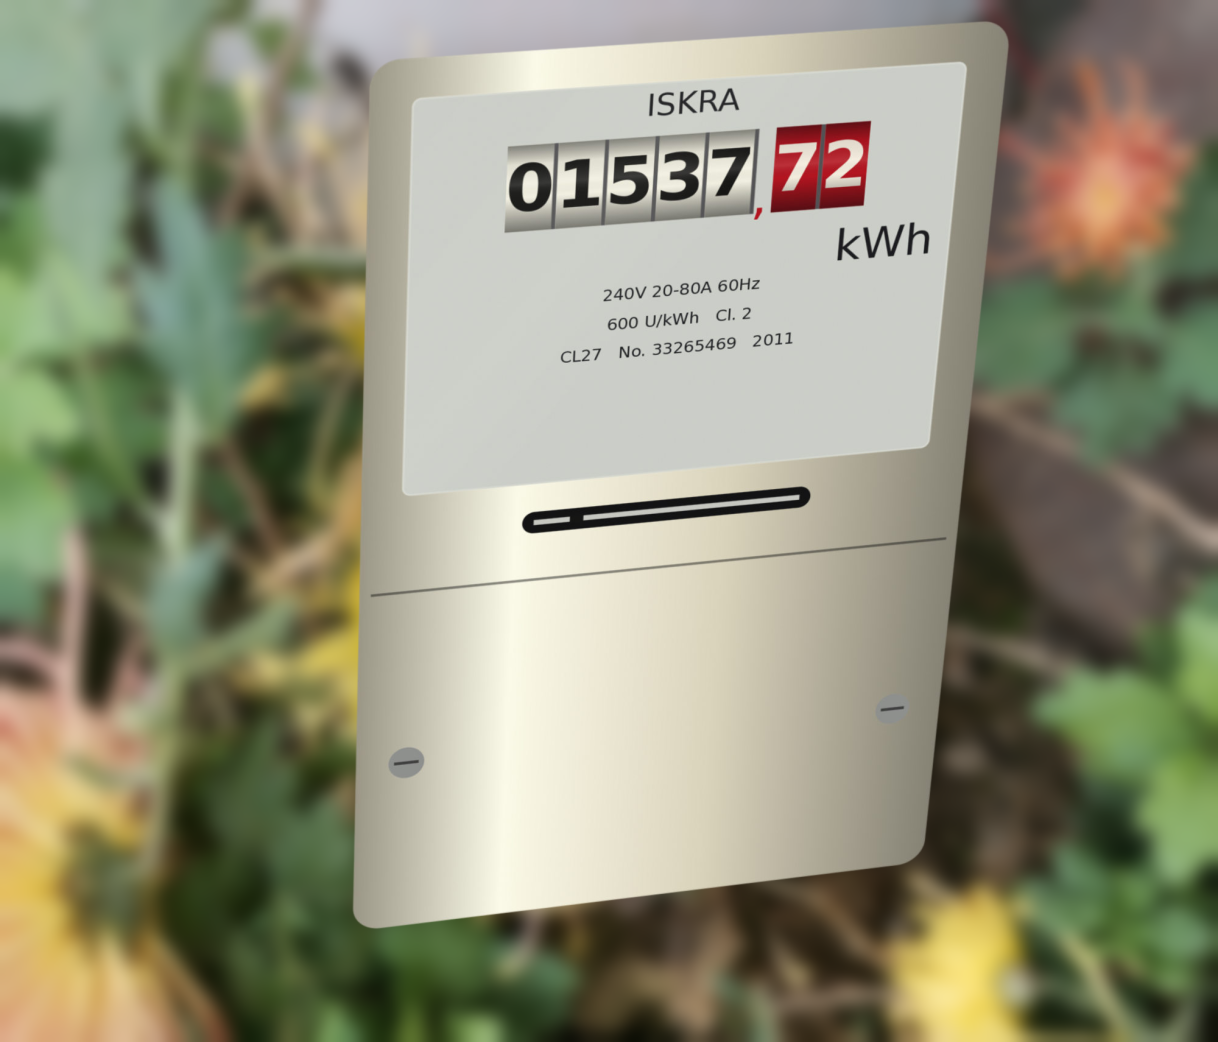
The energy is 1537.72 (kWh)
